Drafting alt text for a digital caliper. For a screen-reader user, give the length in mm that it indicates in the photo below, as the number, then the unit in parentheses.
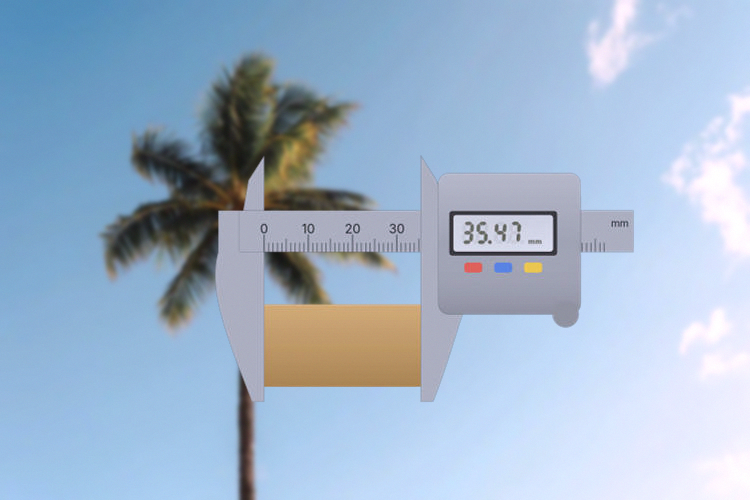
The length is 35.47 (mm)
